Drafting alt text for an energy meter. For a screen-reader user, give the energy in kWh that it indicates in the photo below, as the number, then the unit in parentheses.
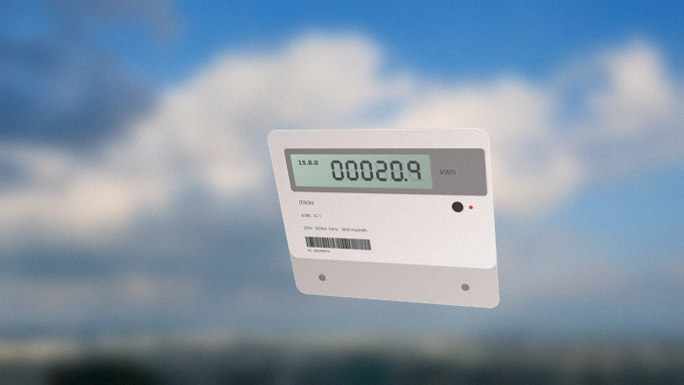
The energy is 20.9 (kWh)
